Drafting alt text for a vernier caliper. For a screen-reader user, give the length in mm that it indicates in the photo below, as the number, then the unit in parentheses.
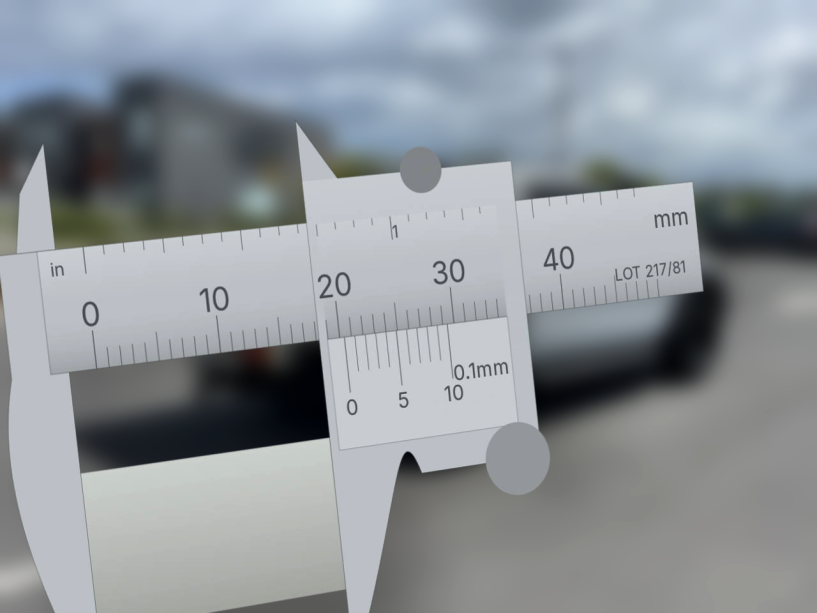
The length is 20.4 (mm)
